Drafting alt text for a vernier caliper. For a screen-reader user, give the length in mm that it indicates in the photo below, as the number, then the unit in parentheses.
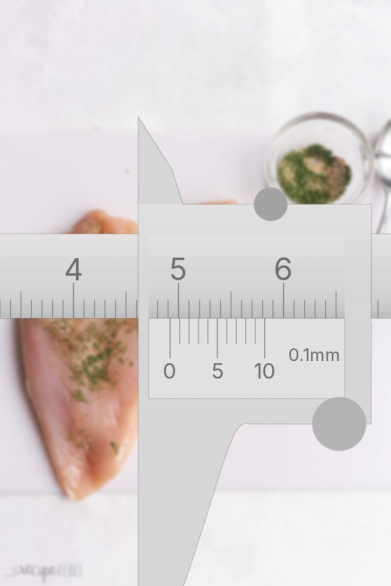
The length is 49.2 (mm)
